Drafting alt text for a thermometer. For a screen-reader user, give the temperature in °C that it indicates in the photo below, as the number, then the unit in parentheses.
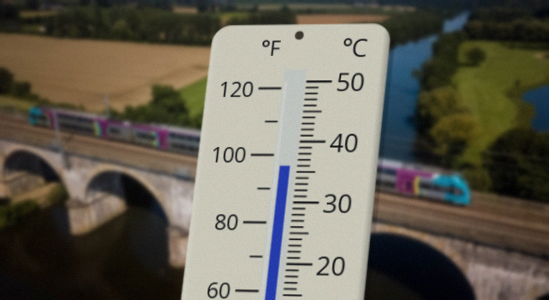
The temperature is 36 (°C)
